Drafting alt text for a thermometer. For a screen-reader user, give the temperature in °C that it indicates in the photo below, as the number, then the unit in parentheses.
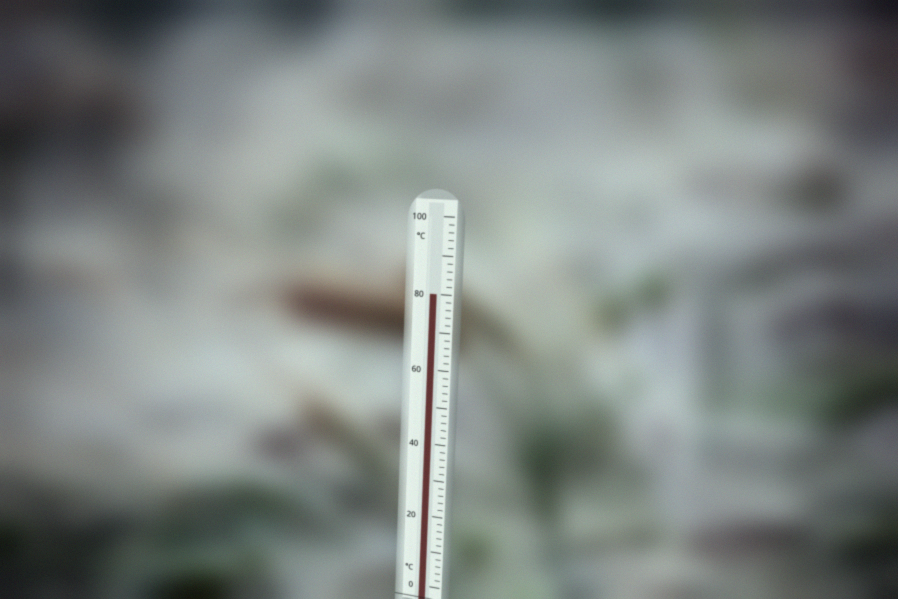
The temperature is 80 (°C)
